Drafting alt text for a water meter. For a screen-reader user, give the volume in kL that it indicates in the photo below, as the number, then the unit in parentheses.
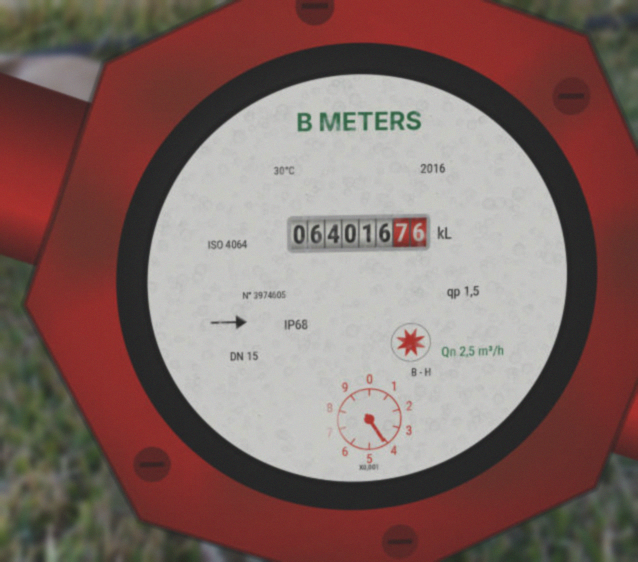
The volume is 64016.764 (kL)
